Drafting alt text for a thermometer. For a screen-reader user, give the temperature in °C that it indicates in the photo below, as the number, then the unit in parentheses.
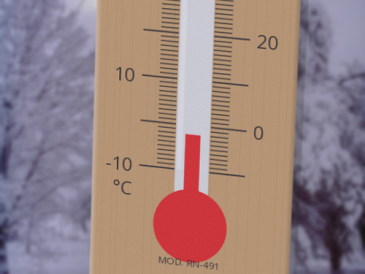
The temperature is -2 (°C)
